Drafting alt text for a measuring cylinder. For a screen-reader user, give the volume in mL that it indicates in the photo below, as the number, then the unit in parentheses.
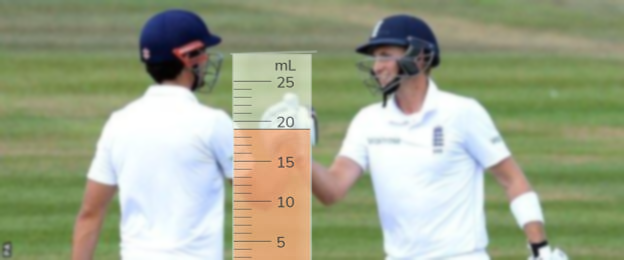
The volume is 19 (mL)
